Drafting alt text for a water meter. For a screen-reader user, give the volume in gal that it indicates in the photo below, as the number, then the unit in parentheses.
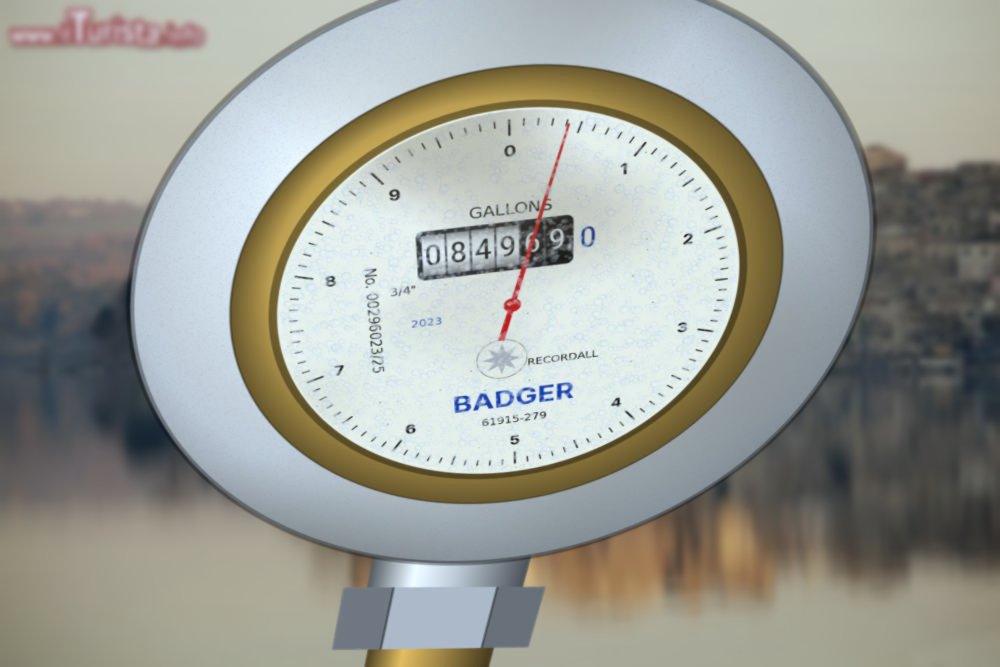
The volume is 849690.4 (gal)
